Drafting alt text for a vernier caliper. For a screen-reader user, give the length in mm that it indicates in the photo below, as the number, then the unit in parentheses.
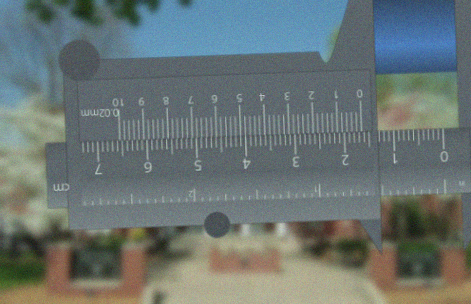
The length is 16.5 (mm)
